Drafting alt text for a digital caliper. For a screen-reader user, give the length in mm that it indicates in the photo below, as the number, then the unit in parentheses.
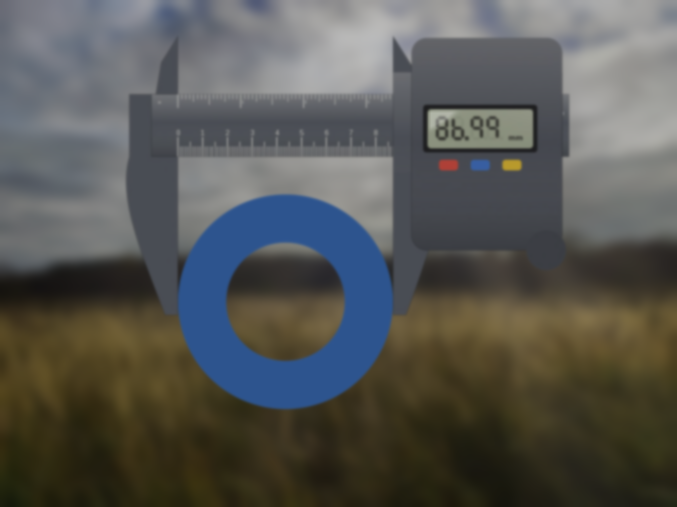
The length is 86.99 (mm)
